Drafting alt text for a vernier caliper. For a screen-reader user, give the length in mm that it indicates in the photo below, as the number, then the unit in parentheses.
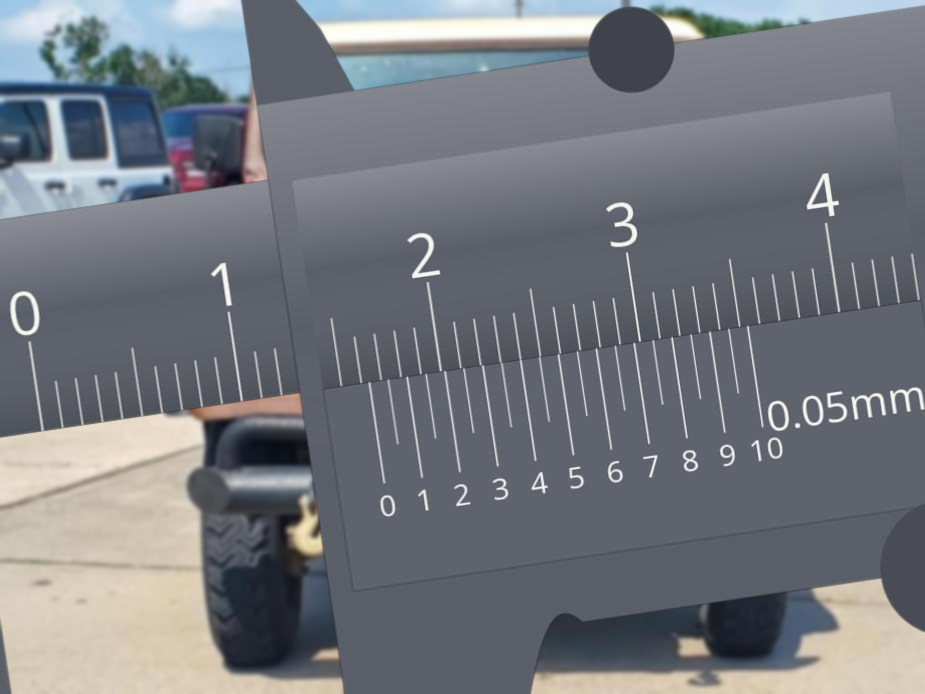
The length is 16.4 (mm)
